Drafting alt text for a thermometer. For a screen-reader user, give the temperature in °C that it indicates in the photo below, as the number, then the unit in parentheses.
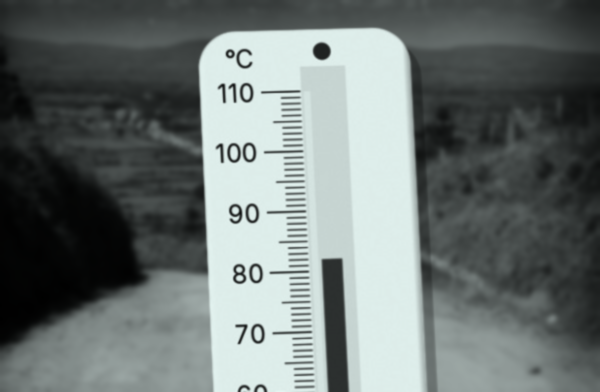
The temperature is 82 (°C)
